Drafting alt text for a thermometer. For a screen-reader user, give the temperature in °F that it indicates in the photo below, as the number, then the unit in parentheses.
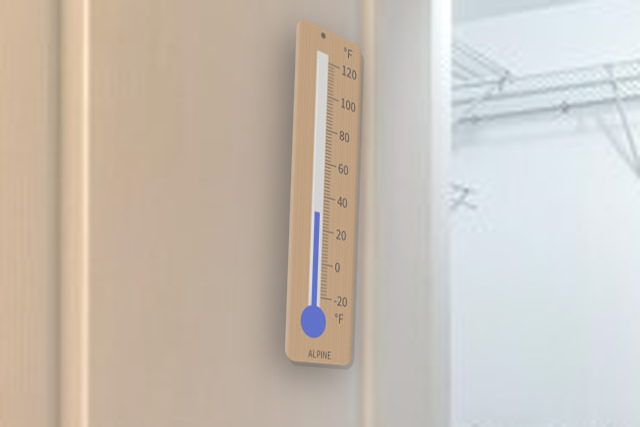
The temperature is 30 (°F)
